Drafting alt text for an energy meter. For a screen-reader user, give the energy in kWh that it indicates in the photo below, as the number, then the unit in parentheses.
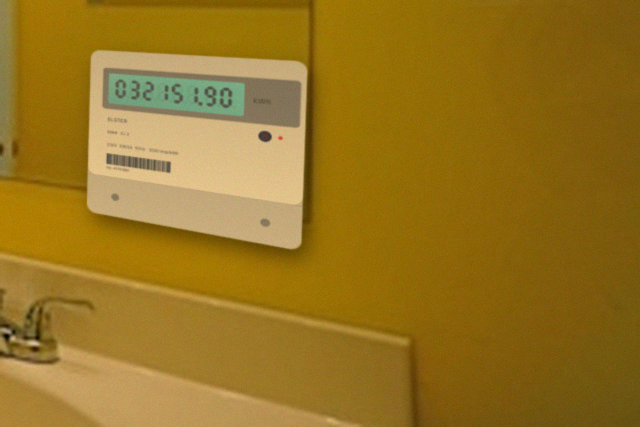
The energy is 32151.90 (kWh)
